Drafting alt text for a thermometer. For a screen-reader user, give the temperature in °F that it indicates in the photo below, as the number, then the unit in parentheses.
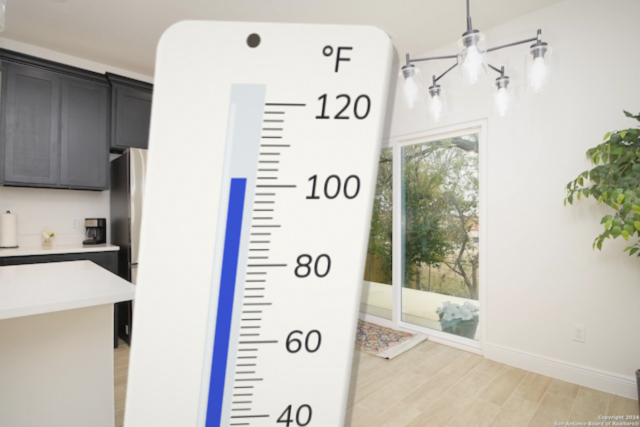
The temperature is 102 (°F)
